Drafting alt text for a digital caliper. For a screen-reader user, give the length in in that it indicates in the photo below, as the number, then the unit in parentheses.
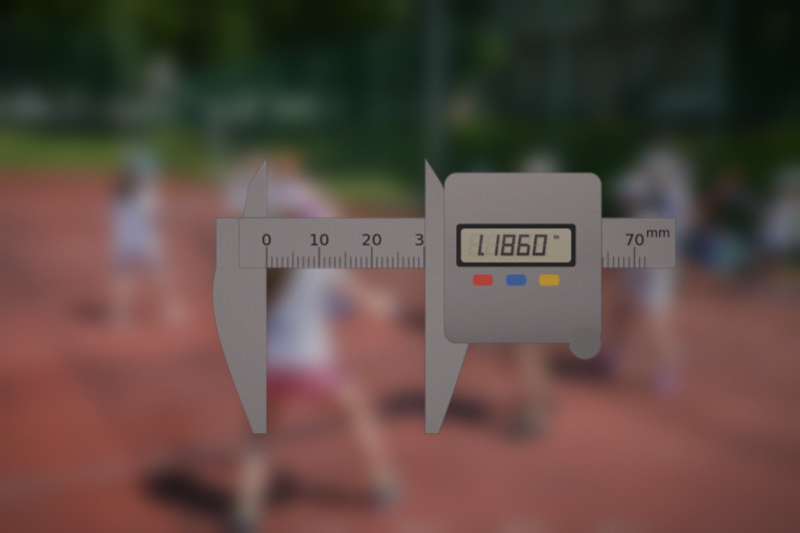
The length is 1.1860 (in)
